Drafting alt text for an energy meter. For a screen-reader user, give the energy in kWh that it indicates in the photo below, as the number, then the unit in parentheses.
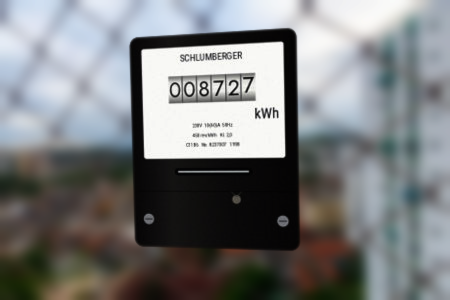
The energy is 8727 (kWh)
